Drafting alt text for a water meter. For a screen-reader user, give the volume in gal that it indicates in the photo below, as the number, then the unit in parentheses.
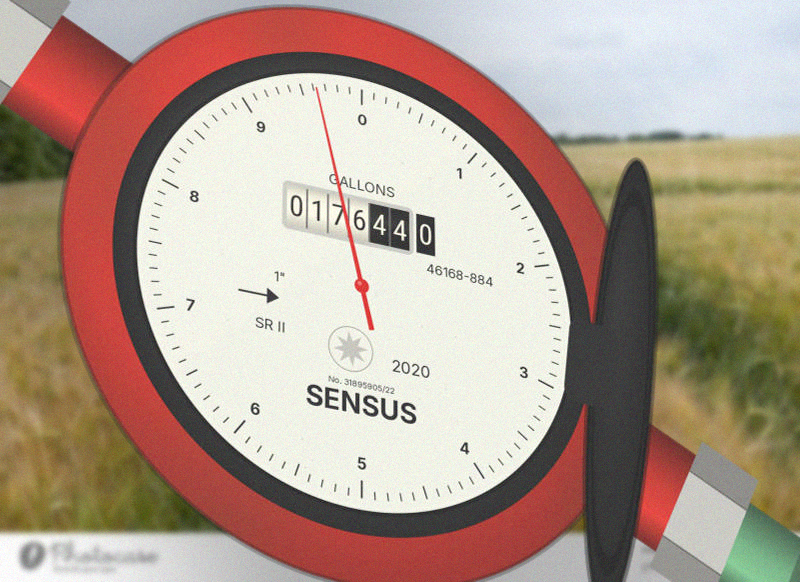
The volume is 176439.6 (gal)
